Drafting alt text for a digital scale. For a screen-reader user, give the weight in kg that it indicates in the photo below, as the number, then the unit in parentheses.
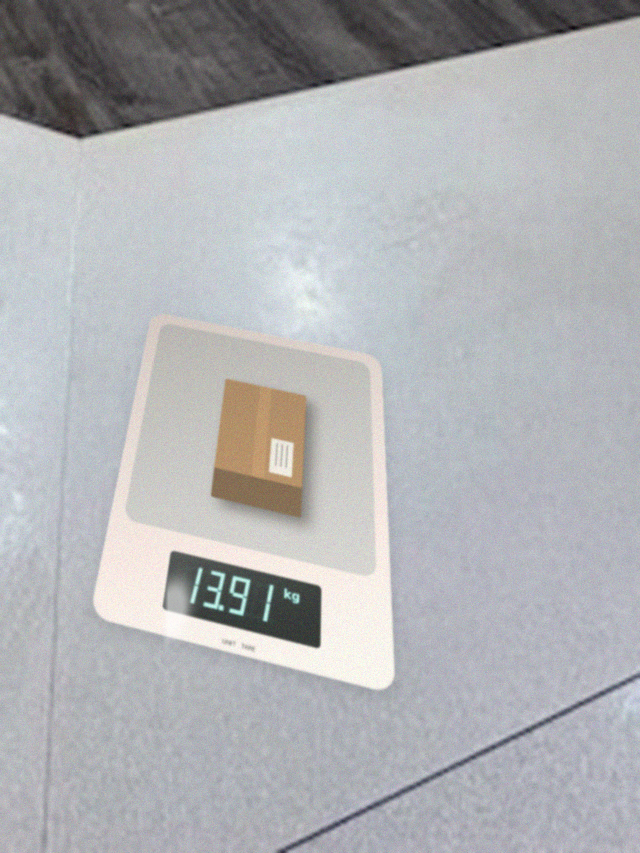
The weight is 13.91 (kg)
